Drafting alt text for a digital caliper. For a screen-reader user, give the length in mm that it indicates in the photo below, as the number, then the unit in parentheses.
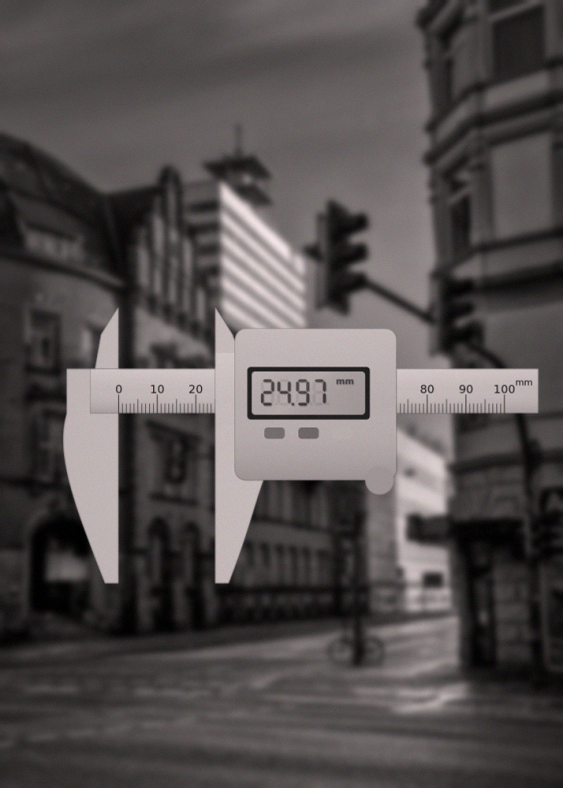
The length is 24.97 (mm)
